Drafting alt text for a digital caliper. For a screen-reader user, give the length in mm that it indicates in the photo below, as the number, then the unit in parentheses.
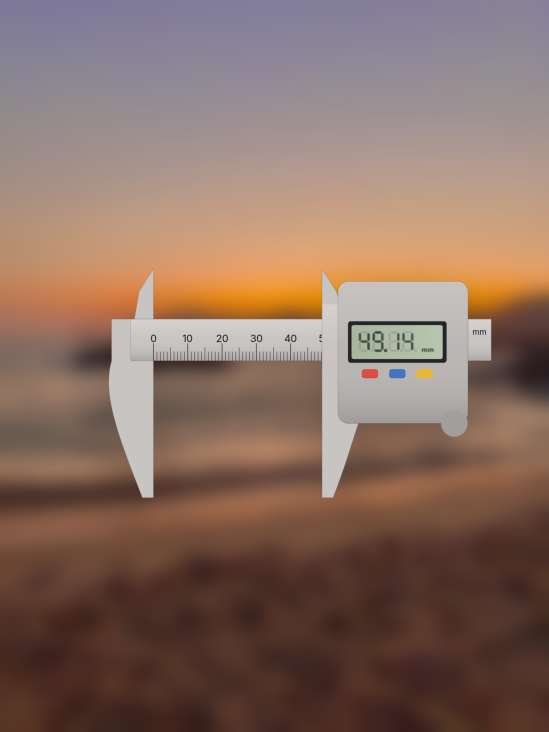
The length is 49.14 (mm)
